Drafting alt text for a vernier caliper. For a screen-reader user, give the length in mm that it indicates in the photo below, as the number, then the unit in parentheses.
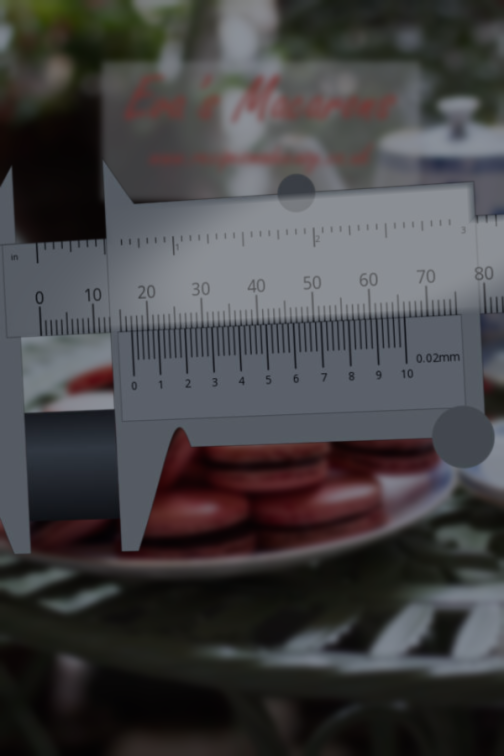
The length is 17.0 (mm)
